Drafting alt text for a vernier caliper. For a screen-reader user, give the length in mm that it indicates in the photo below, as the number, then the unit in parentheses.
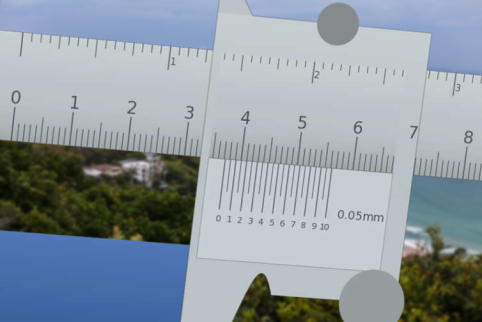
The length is 37.2 (mm)
